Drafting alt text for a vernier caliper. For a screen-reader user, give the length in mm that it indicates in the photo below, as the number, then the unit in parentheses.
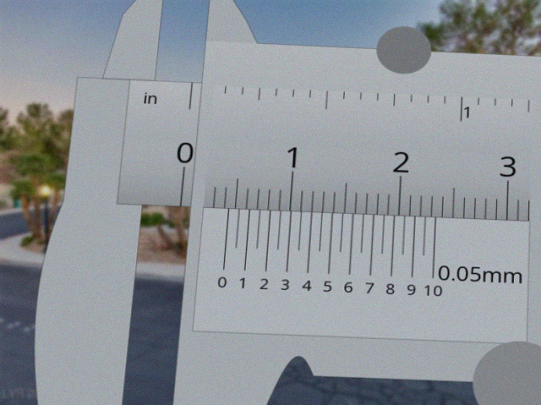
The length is 4.4 (mm)
